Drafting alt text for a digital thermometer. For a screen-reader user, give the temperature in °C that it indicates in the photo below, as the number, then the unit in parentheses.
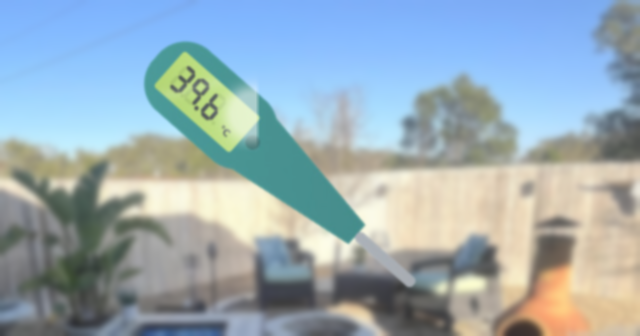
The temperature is 39.6 (°C)
